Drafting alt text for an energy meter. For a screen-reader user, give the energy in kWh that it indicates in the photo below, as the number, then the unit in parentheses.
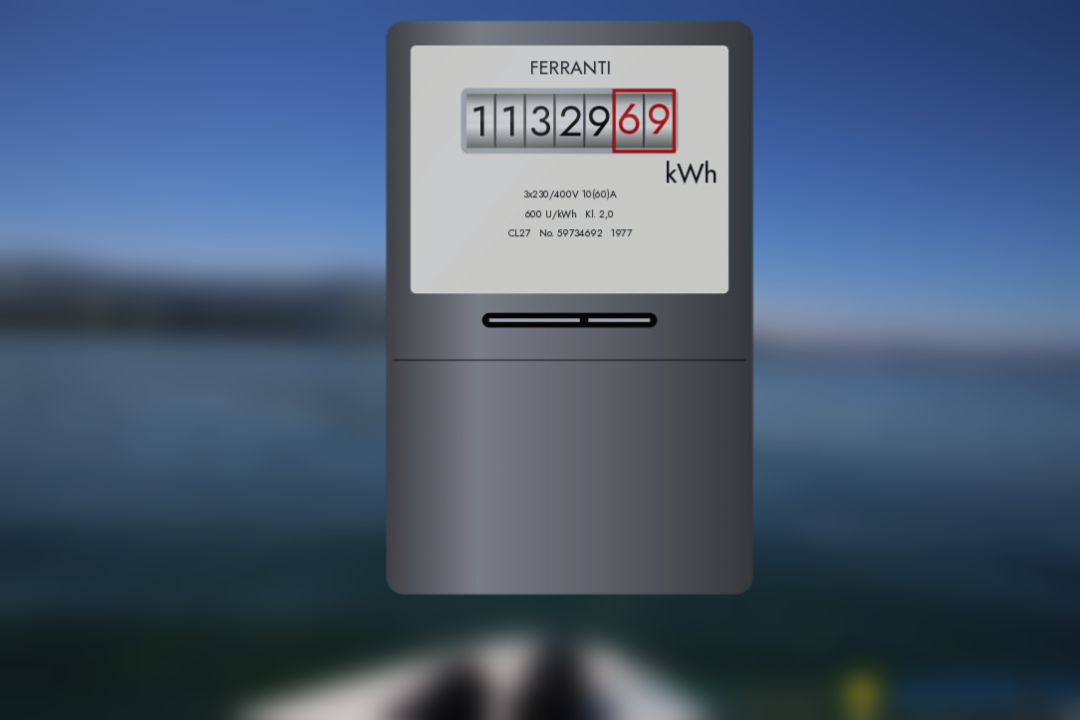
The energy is 11329.69 (kWh)
